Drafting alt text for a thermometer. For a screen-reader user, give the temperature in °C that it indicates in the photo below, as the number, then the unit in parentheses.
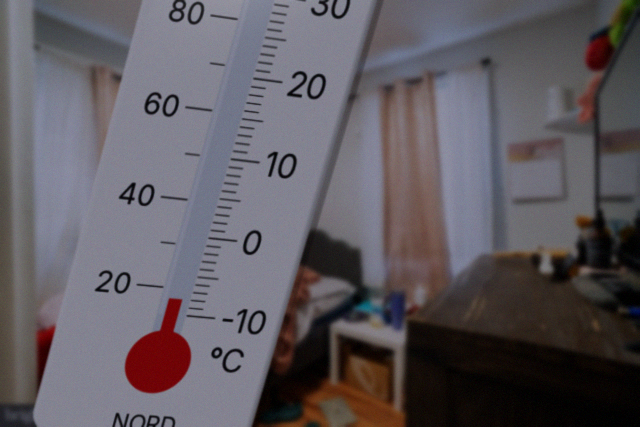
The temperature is -8 (°C)
